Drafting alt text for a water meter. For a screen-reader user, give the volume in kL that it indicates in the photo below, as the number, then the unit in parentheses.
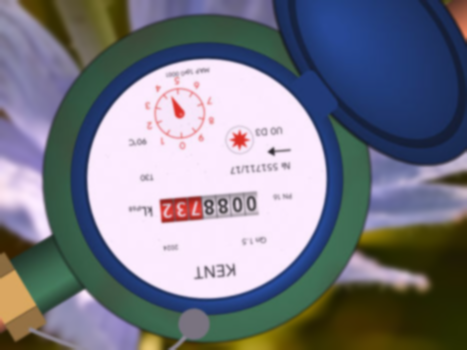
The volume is 88.7324 (kL)
